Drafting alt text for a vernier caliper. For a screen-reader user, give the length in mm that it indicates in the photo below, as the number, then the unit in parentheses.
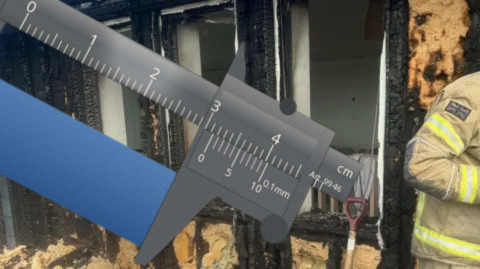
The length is 31.4 (mm)
